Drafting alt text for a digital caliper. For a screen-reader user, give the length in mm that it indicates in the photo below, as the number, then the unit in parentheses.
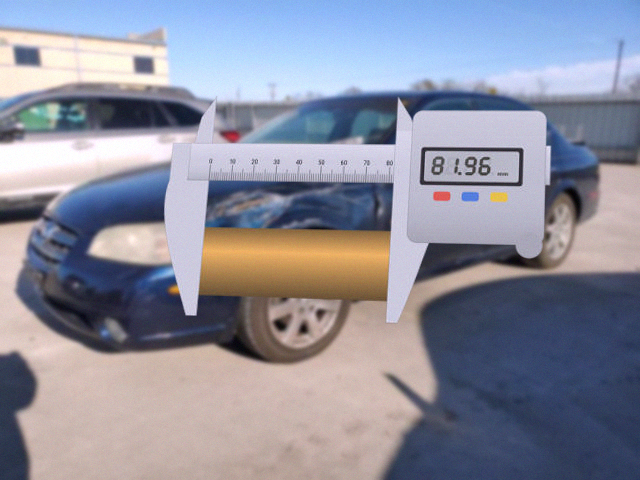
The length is 81.96 (mm)
